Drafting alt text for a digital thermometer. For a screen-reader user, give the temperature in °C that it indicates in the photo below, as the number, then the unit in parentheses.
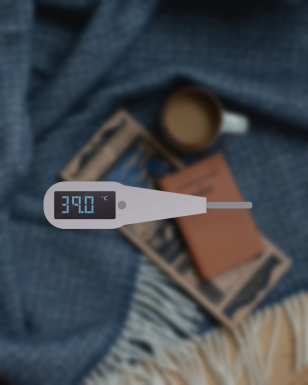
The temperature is 39.0 (°C)
